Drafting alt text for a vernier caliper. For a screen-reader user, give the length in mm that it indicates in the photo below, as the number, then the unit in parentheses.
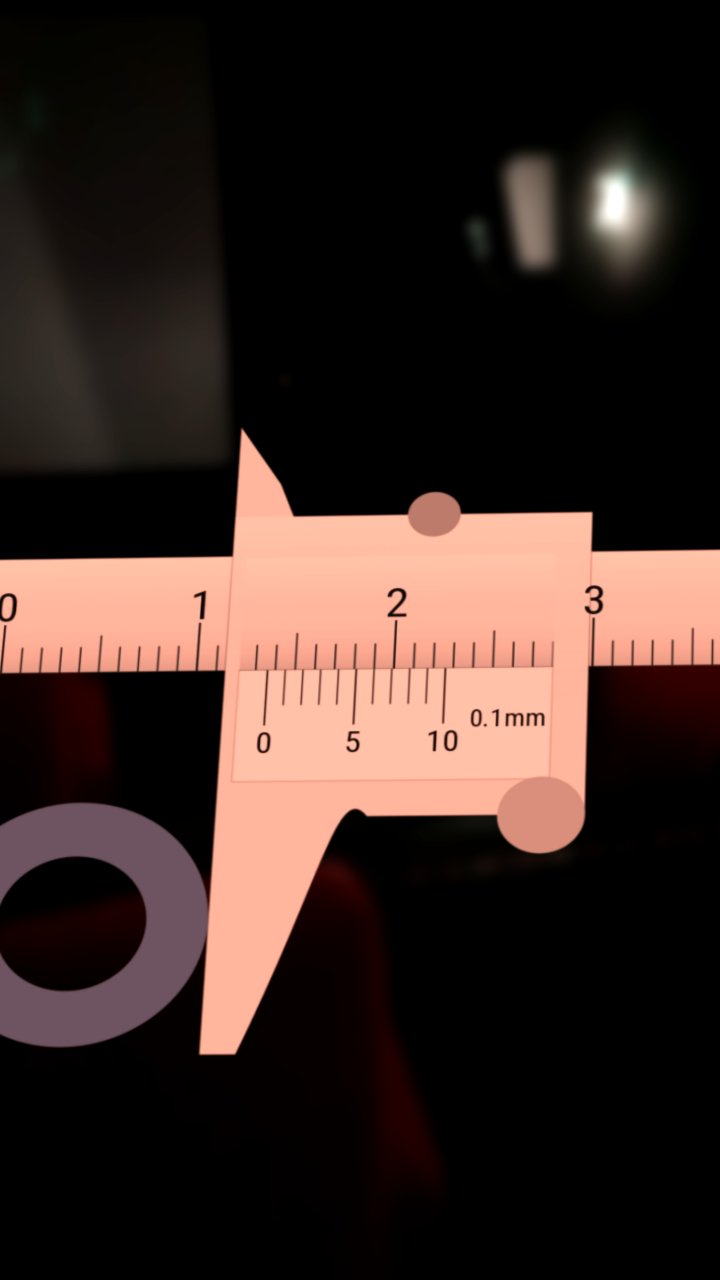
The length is 13.6 (mm)
